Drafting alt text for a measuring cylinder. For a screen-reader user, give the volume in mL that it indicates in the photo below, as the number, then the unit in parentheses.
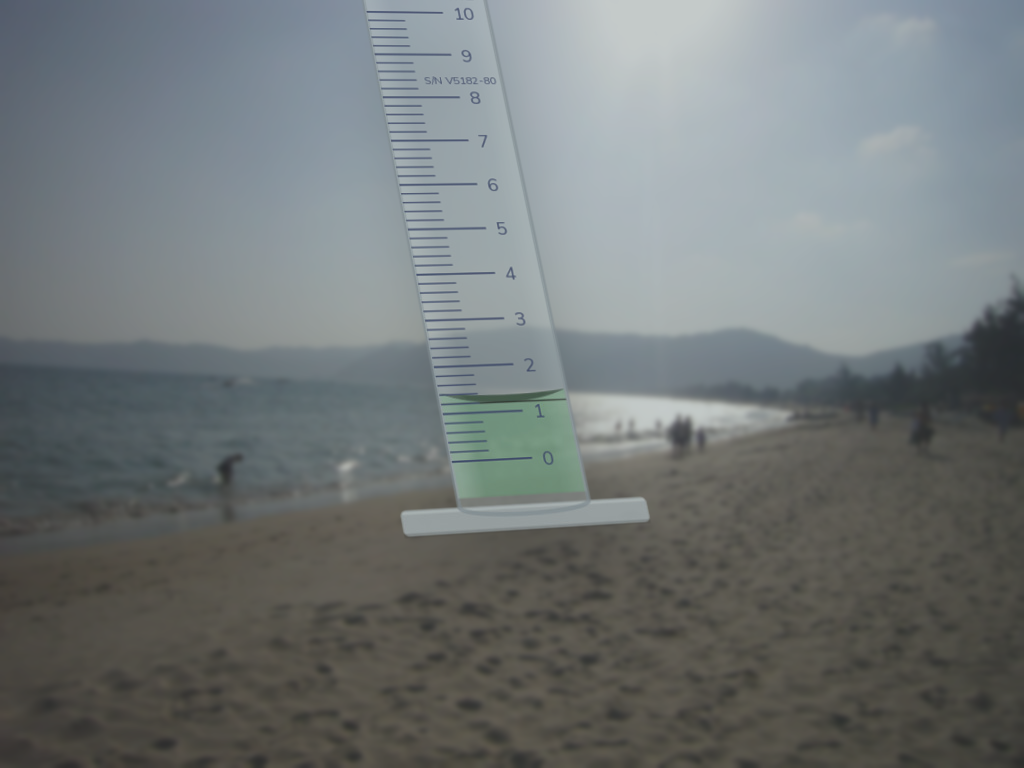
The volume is 1.2 (mL)
